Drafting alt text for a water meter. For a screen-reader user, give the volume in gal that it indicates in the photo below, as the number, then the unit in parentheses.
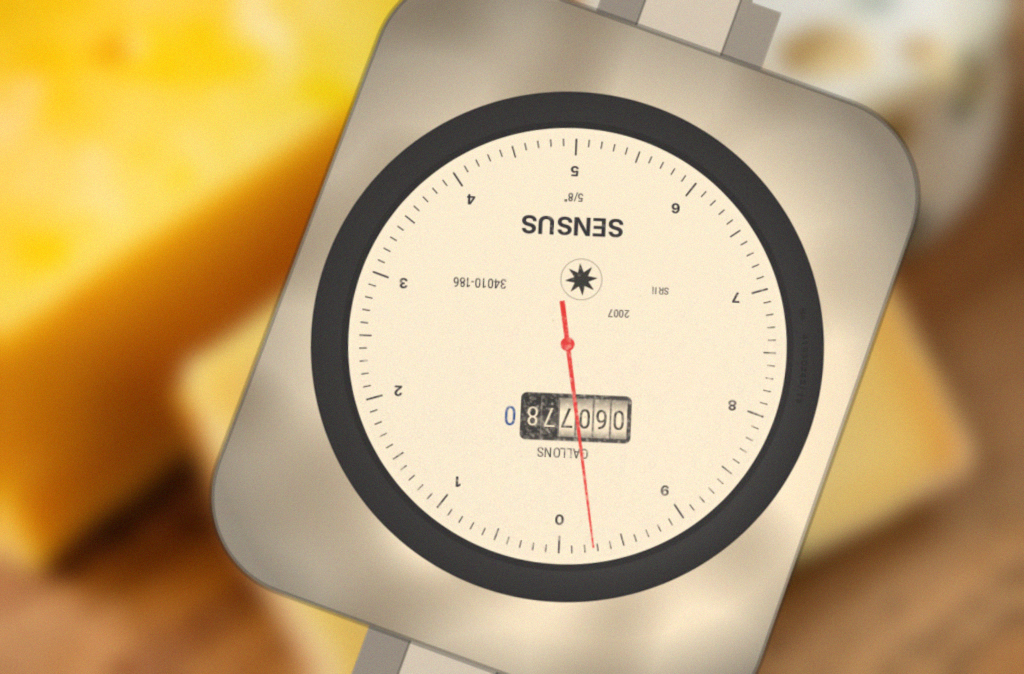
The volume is 607779.7 (gal)
